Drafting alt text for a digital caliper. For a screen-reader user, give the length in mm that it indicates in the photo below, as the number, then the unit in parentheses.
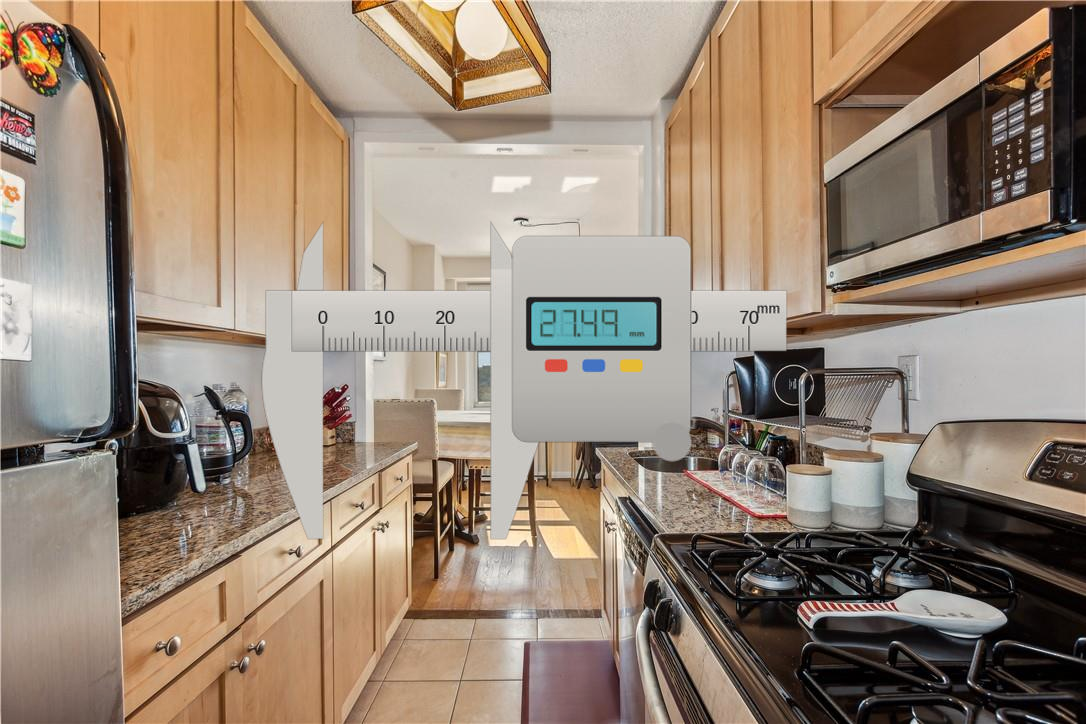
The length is 27.49 (mm)
